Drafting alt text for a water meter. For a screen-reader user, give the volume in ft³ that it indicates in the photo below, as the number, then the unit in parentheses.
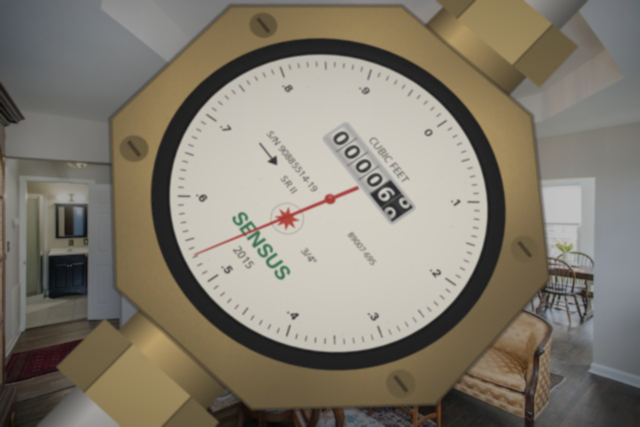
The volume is 68.53 (ft³)
